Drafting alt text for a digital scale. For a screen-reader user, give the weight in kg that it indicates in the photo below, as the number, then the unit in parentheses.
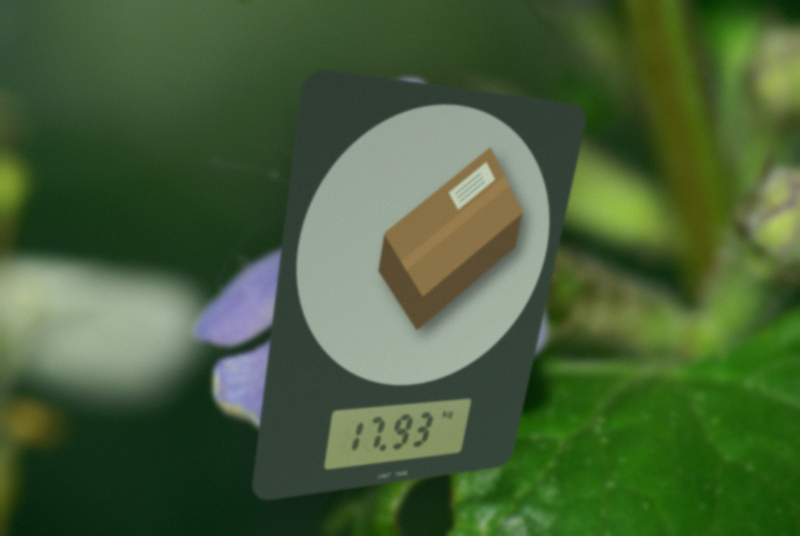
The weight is 17.93 (kg)
